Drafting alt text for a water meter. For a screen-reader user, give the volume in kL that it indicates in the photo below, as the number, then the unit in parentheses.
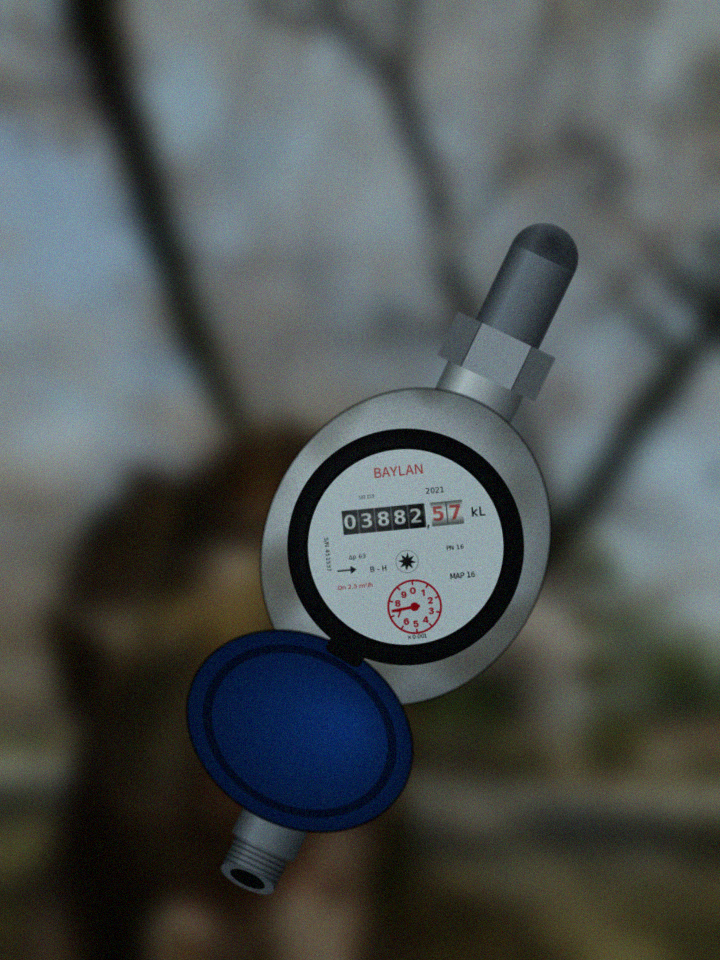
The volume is 3882.577 (kL)
